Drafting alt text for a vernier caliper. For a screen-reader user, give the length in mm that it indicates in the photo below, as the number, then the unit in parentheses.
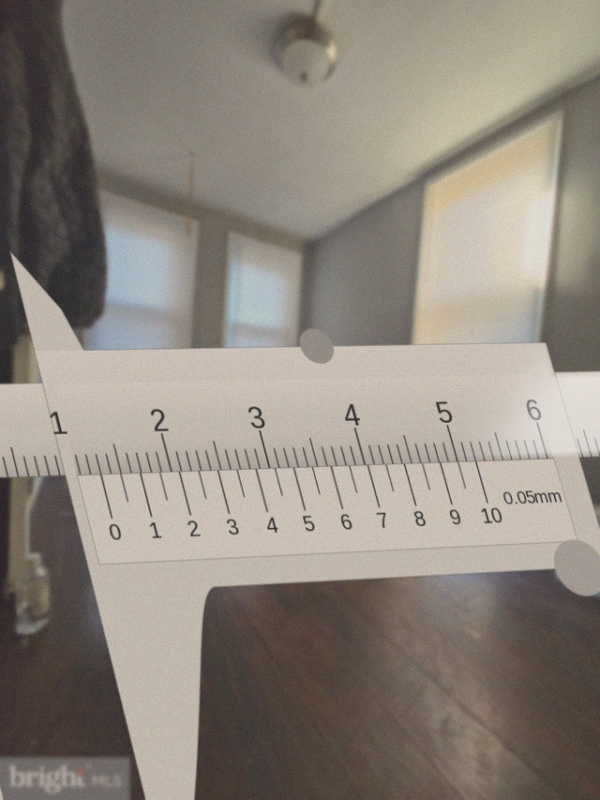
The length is 13.0 (mm)
